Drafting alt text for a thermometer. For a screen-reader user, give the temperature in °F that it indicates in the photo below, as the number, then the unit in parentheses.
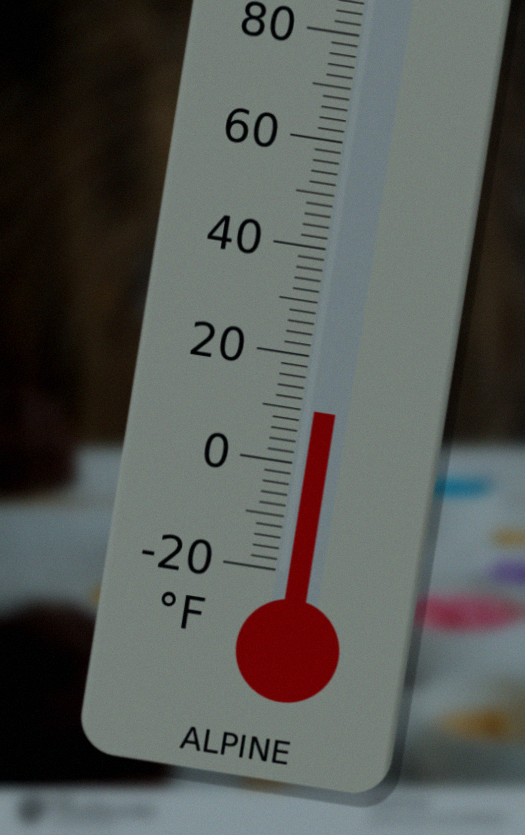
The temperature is 10 (°F)
